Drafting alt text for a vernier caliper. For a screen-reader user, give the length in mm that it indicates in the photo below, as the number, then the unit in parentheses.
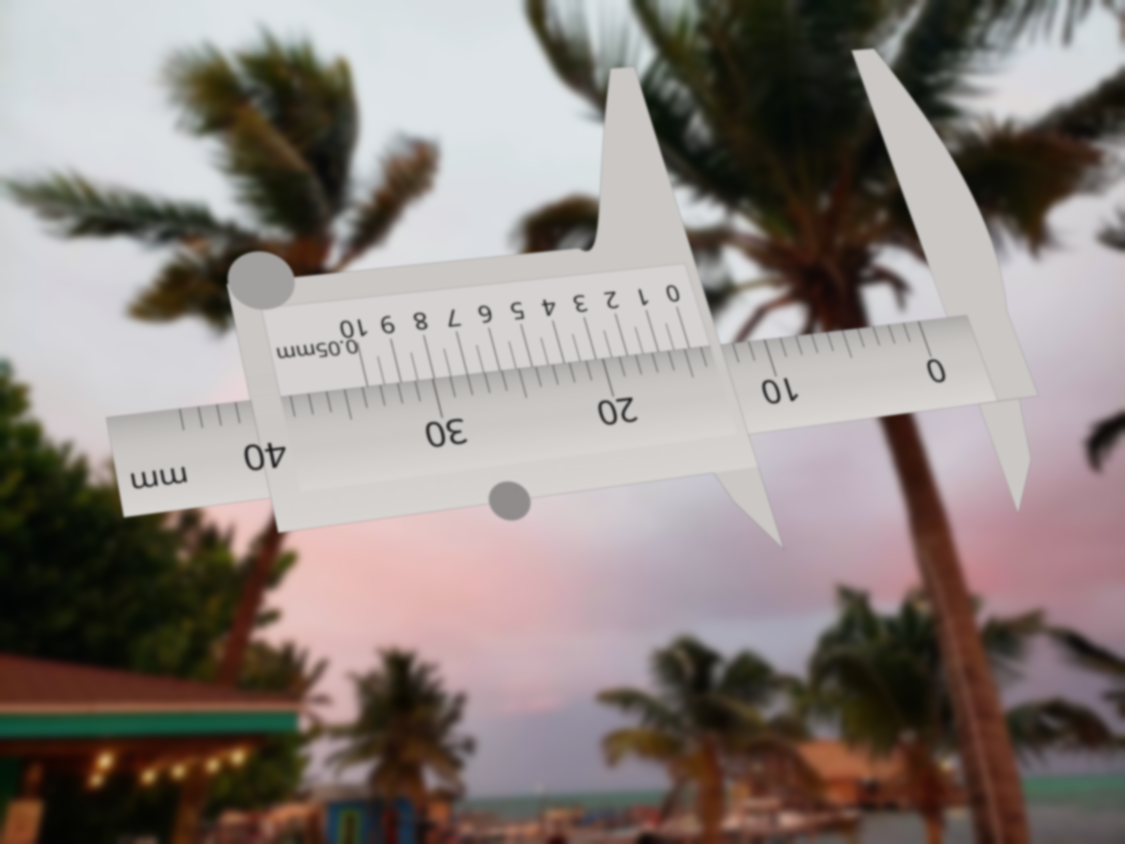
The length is 14.7 (mm)
